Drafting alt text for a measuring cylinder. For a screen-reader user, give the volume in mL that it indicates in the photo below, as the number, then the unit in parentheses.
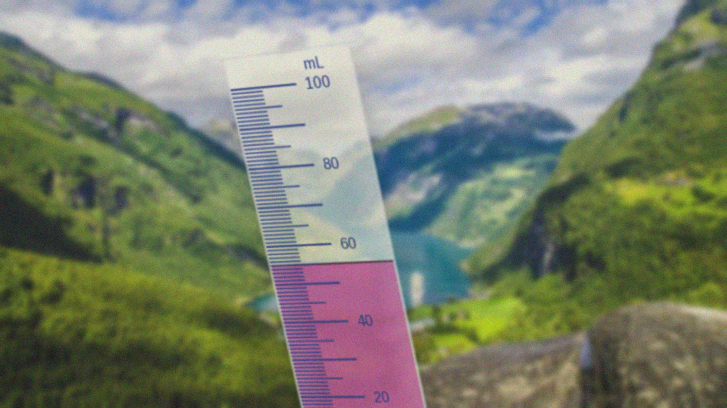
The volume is 55 (mL)
